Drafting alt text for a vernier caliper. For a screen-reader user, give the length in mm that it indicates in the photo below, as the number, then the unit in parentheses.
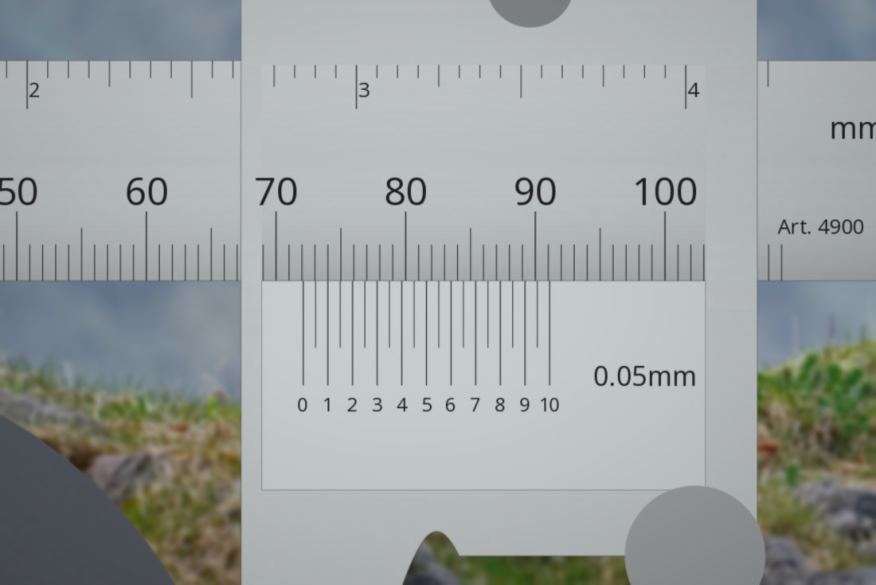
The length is 72.1 (mm)
